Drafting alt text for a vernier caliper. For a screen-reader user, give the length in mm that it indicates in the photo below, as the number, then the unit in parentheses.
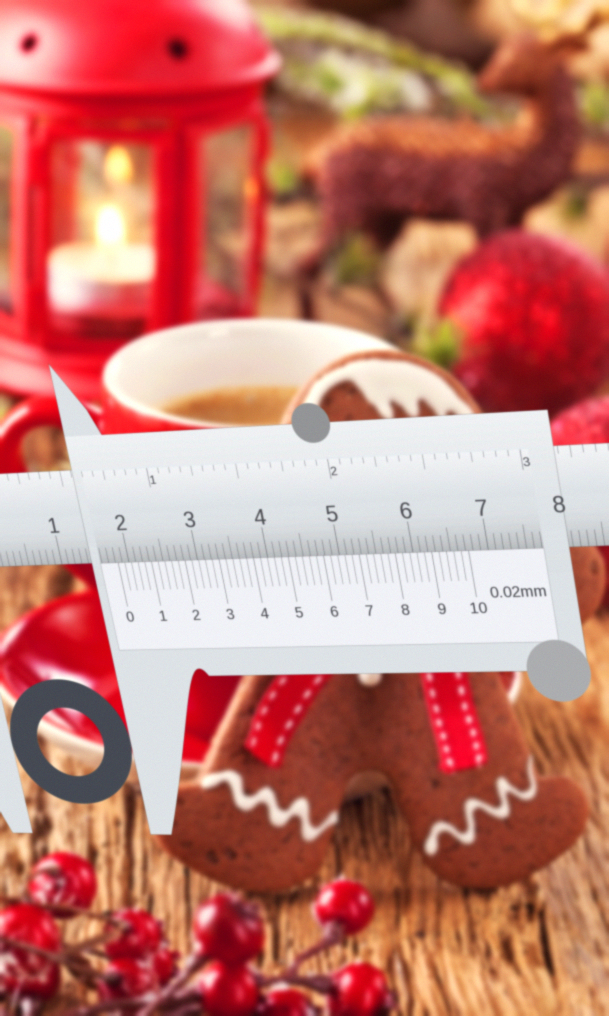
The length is 18.4 (mm)
